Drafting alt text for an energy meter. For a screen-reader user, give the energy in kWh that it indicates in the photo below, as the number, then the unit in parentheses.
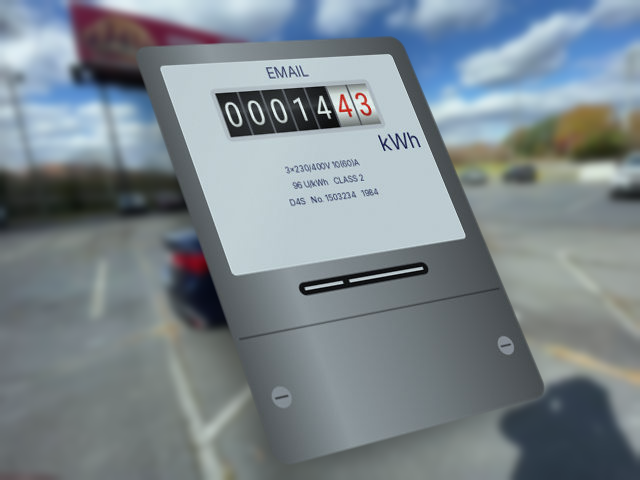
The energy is 14.43 (kWh)
